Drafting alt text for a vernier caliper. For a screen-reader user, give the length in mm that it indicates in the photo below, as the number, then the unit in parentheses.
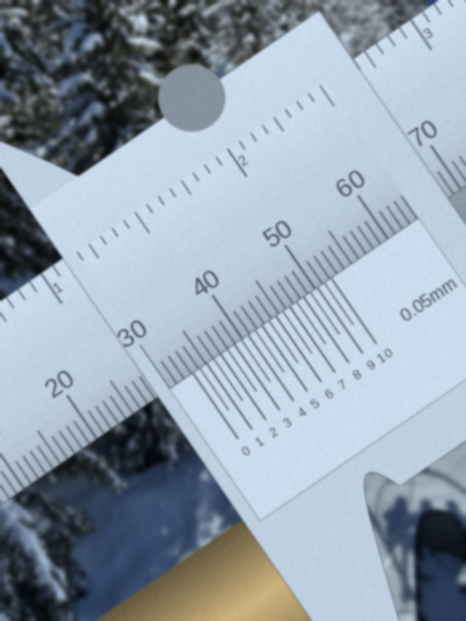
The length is 33.2 (mm)
